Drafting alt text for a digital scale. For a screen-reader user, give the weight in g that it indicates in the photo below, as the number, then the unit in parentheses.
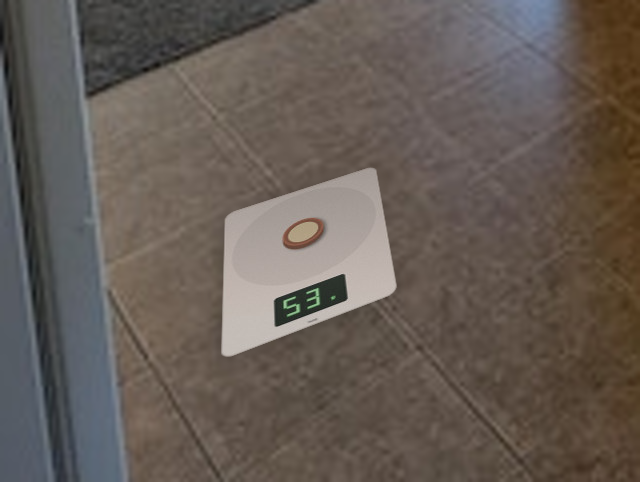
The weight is 53 (g)
